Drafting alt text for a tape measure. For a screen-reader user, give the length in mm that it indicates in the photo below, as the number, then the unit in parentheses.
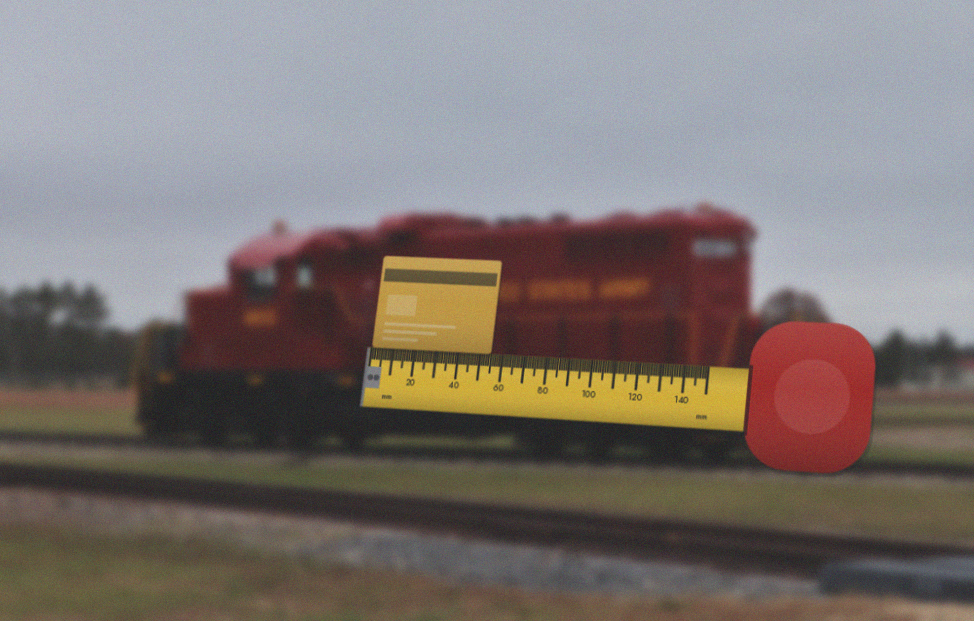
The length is 55 (mm)
